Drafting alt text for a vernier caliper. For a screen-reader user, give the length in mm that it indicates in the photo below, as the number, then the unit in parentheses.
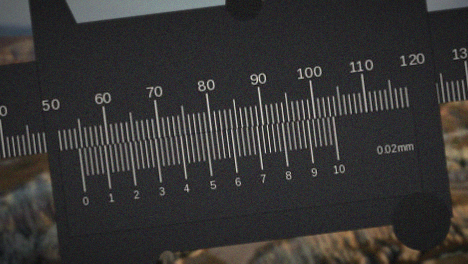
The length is 54.5 (mm)
